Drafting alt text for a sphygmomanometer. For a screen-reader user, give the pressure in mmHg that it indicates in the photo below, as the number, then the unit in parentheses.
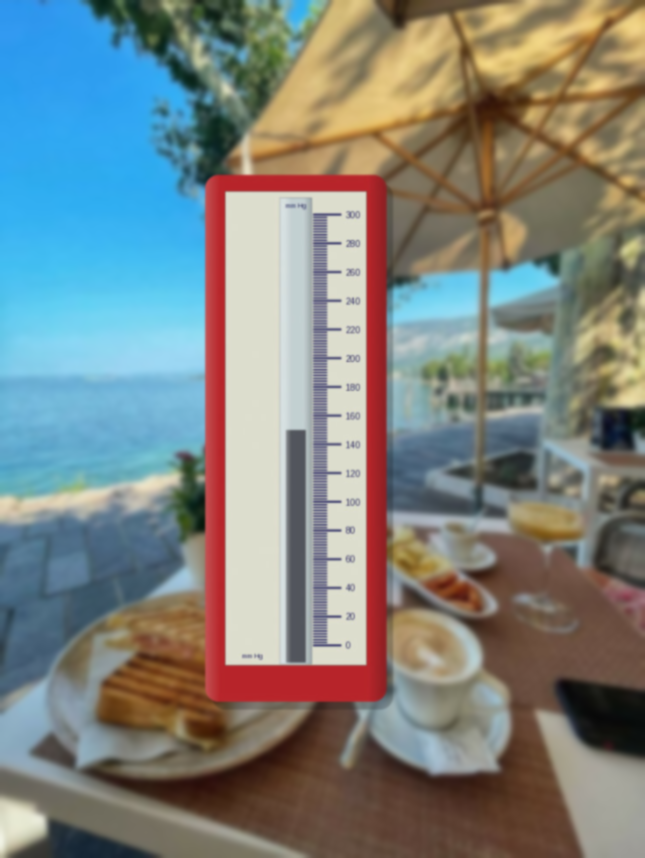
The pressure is 150 (mmHg)
